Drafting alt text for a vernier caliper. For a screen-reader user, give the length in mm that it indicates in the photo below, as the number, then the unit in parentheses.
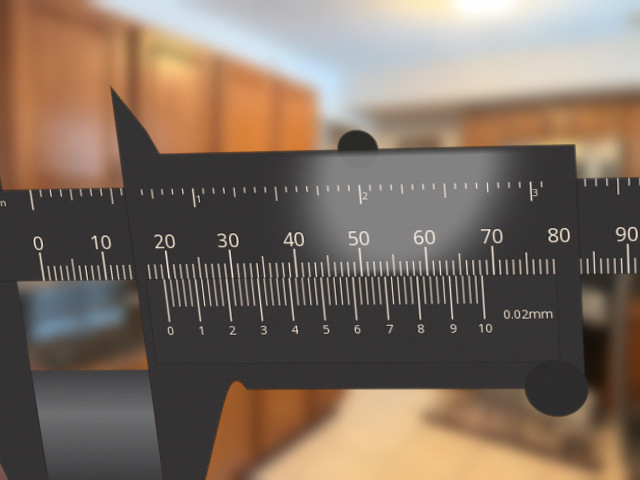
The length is 19.2 (mm)
